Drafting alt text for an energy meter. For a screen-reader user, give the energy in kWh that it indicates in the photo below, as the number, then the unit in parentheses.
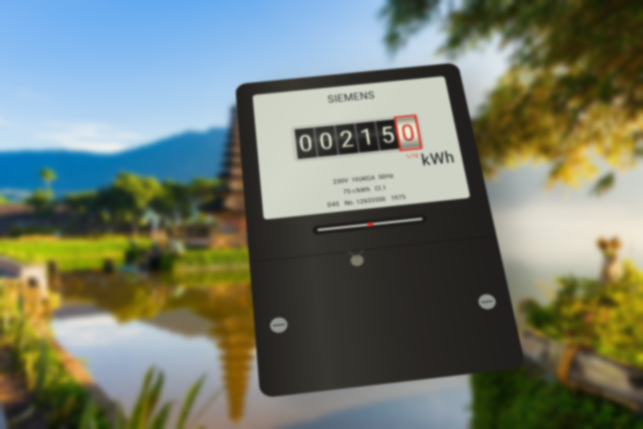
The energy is 215.0 (kWh)
